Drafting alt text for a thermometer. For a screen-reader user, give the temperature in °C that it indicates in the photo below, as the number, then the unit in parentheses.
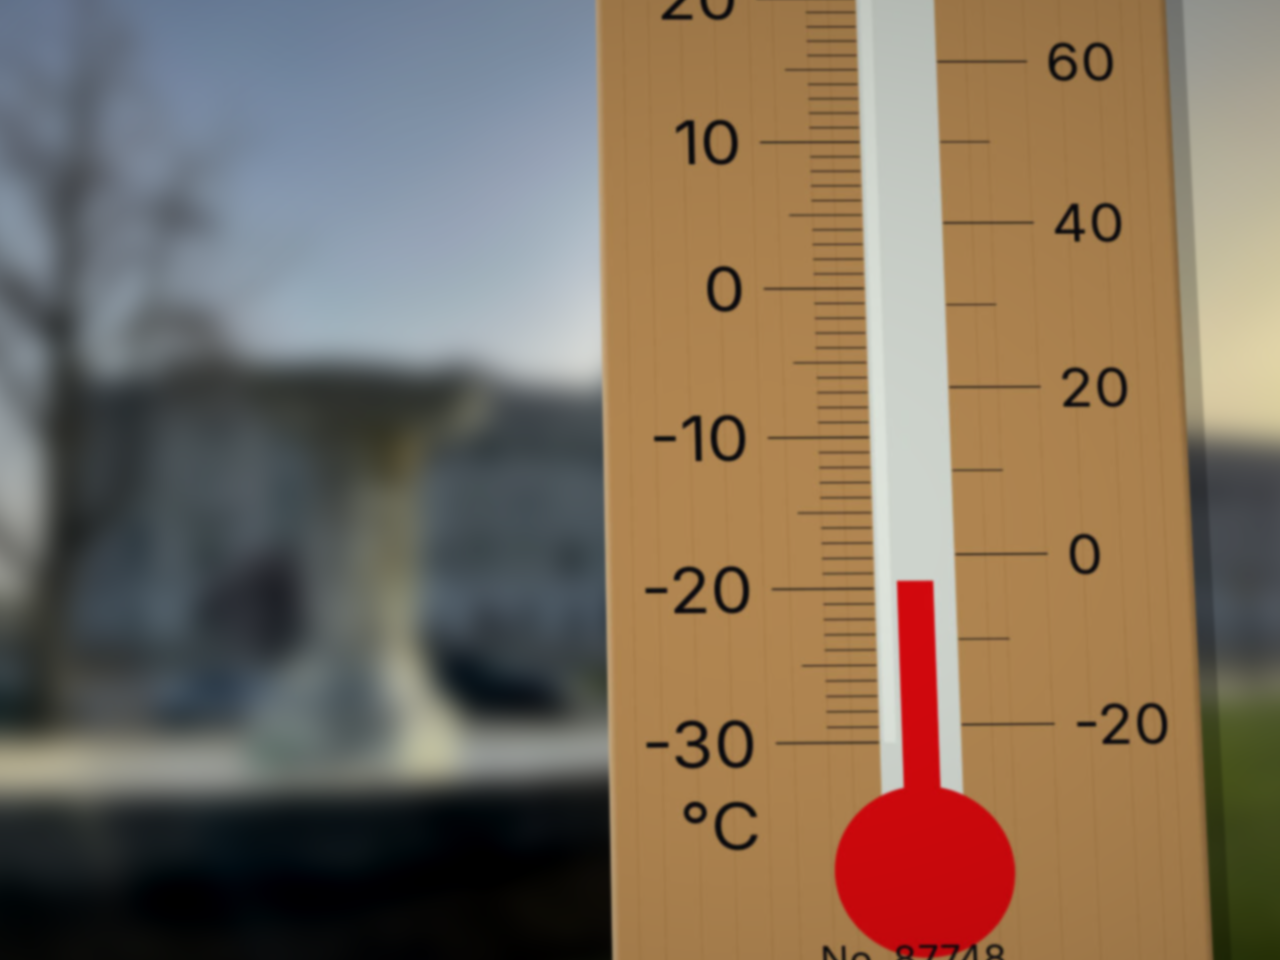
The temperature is -19.5 (°C)
